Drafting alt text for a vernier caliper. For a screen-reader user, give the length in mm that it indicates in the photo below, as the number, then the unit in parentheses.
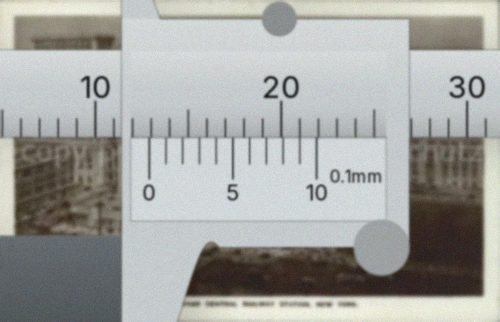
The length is 12.9 (mm)
